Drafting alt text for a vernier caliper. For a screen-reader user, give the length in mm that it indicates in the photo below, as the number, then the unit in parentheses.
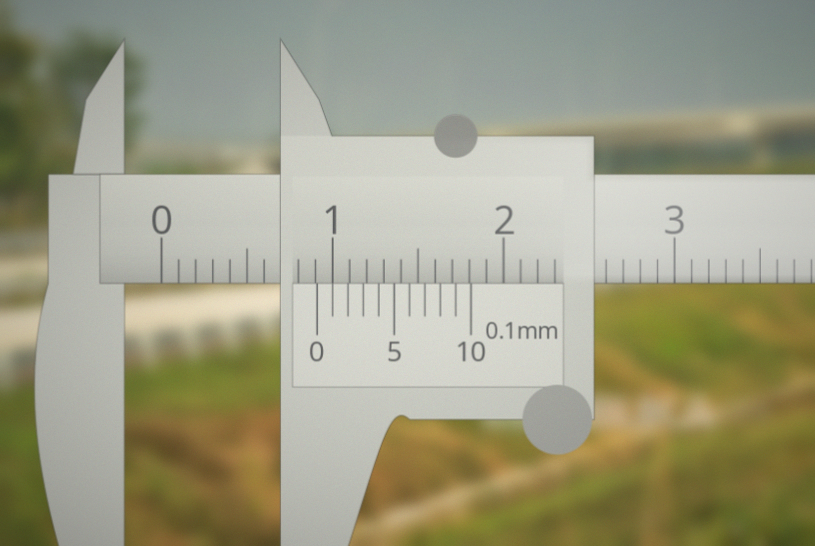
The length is 9.1 (mm)
